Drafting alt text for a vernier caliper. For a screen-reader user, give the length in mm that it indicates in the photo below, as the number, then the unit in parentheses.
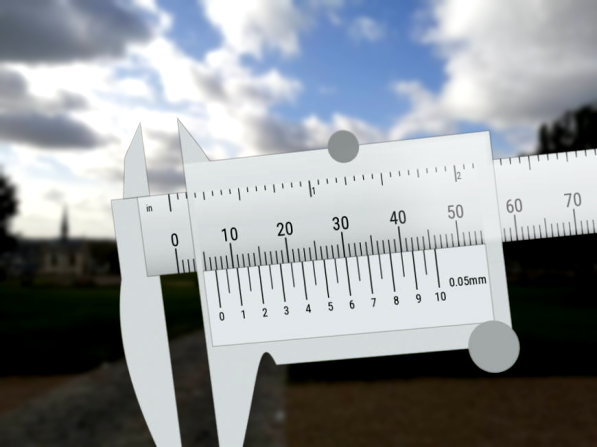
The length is 6.8 (mm)
